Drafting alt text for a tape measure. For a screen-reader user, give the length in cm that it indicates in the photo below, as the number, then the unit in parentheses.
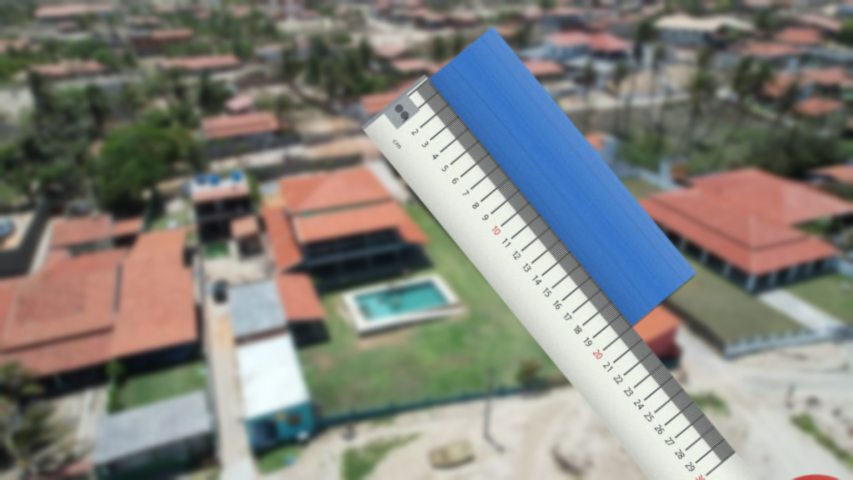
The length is 20 (cm)
